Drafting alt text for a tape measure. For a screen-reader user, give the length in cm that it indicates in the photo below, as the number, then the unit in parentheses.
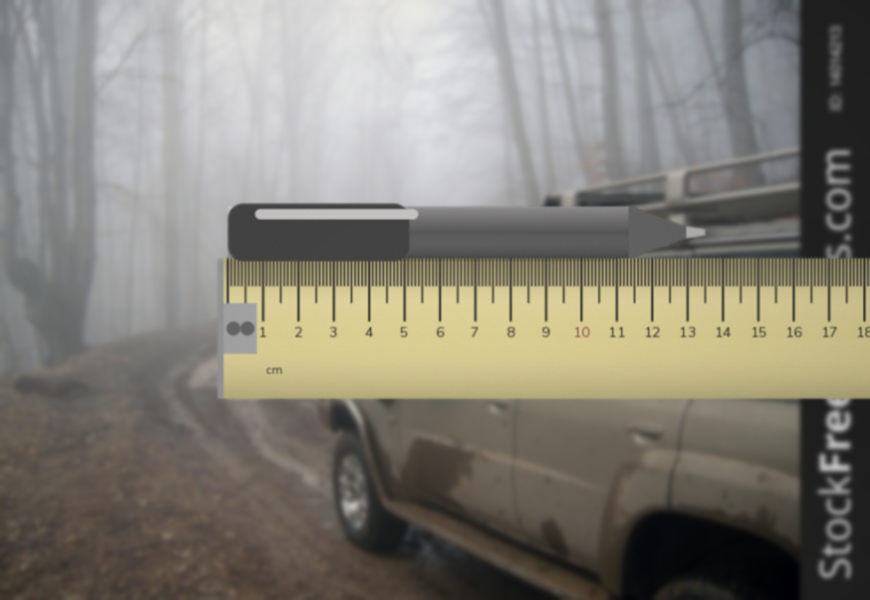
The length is 13.5 (cm)
